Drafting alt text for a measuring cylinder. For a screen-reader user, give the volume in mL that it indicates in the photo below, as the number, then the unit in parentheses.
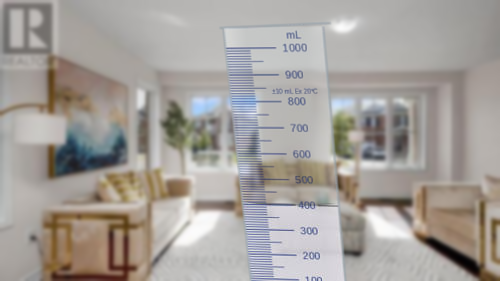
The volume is 400 (mL)
